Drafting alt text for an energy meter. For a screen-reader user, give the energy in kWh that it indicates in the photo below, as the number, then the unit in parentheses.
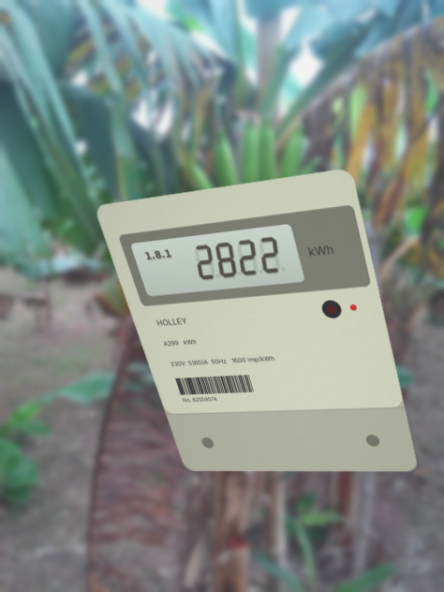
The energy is 2822 (kWh)
